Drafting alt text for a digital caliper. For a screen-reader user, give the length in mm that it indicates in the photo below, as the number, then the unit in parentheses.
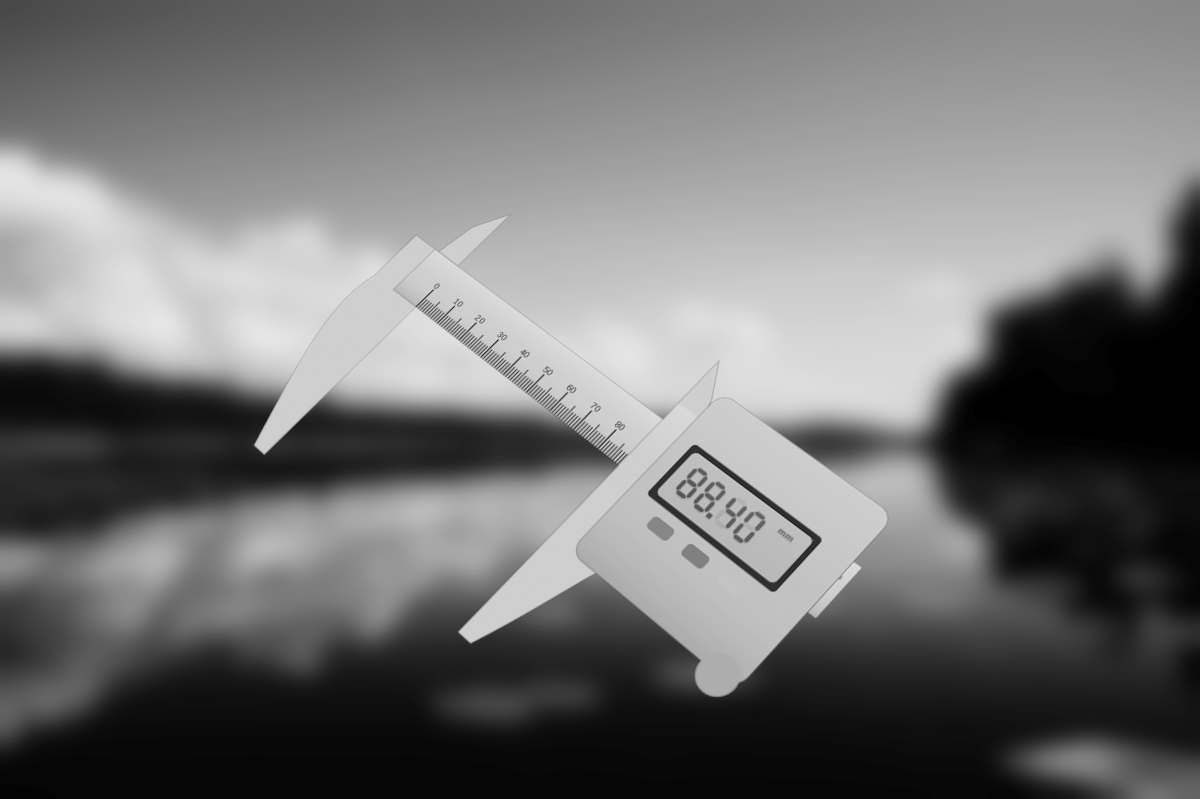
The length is 88.40 (mm)
